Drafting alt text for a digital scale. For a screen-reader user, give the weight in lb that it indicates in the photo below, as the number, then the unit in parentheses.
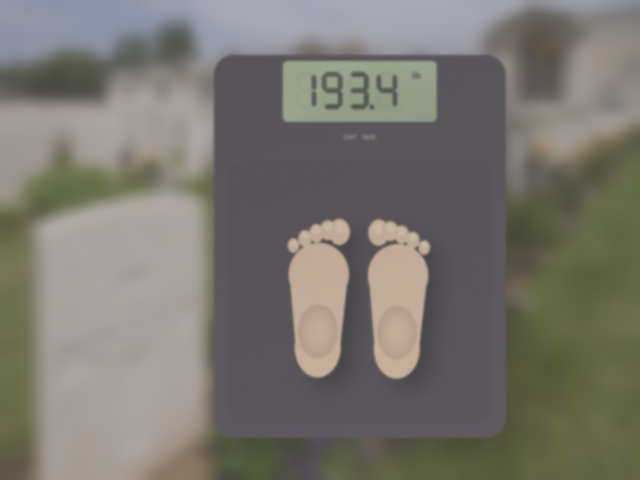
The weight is 193.4 (lb)
